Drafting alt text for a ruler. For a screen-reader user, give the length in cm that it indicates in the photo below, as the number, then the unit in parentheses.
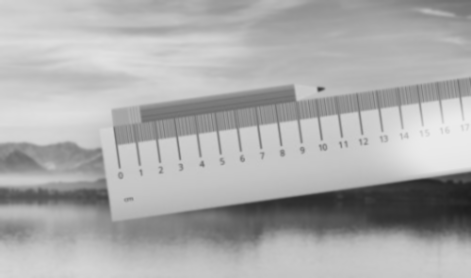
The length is 10.5 (cm)
